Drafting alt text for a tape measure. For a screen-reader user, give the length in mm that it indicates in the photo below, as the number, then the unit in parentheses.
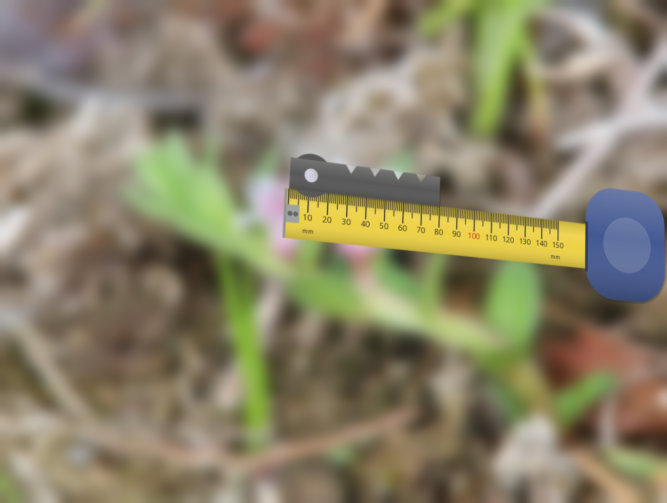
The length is 80 (mm)
